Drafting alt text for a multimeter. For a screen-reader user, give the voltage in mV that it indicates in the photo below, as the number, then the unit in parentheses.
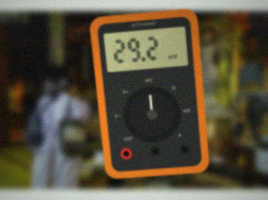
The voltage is 29.2 (mV)
